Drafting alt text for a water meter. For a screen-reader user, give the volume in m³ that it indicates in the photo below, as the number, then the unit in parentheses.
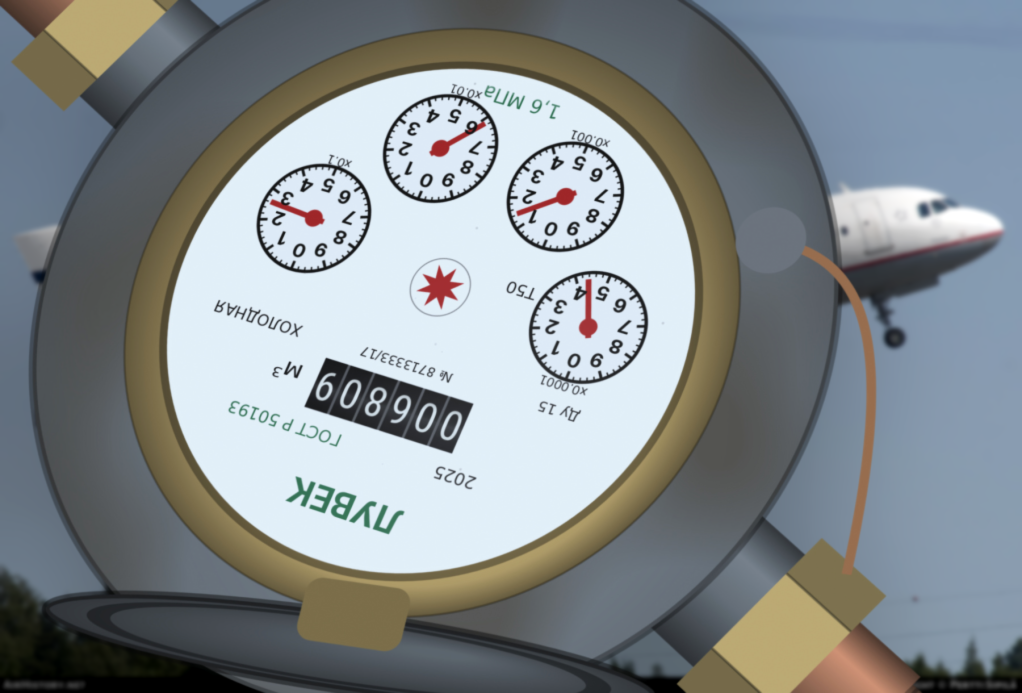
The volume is 6809.2614 (m³)
